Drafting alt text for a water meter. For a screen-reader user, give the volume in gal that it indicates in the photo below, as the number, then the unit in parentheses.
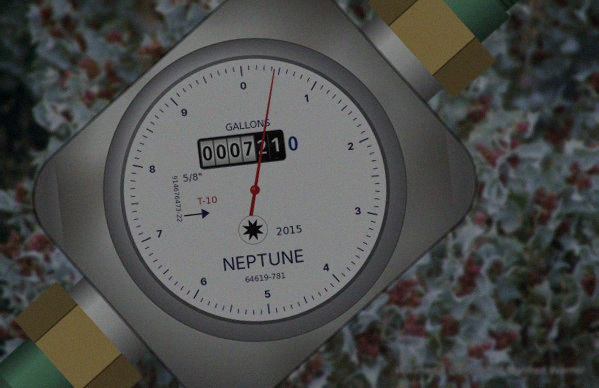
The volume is 7210.4 (gal)
